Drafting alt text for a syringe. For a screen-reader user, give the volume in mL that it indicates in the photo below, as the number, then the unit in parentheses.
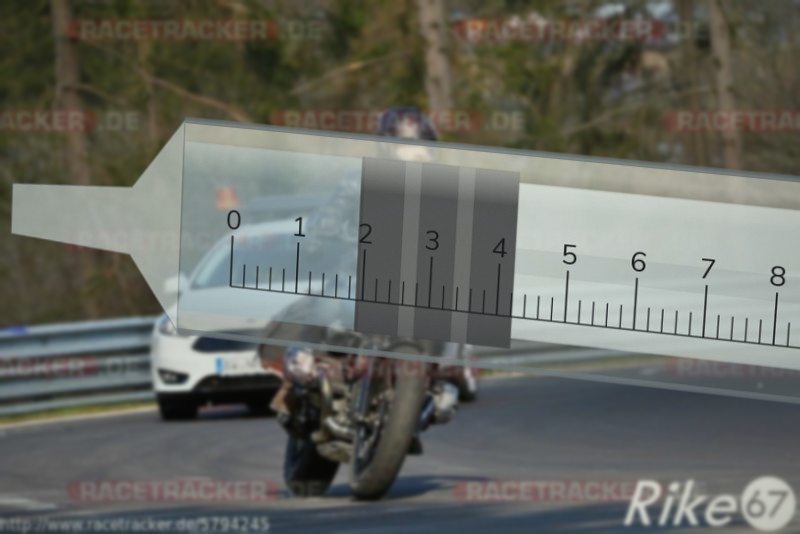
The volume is 1.9 (mL)
